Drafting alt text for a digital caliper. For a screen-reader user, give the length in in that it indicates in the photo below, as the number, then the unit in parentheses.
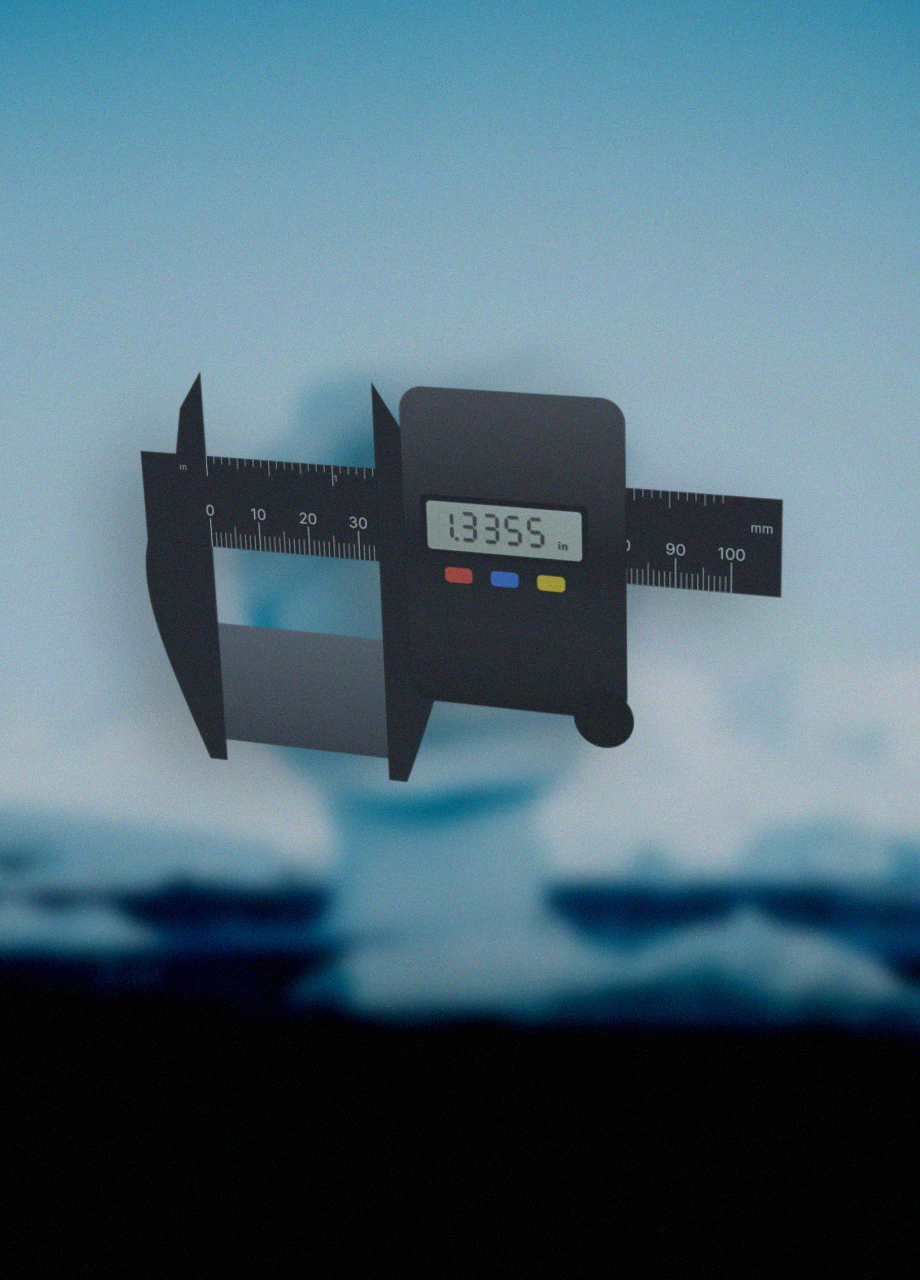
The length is 1.3355 (in)
